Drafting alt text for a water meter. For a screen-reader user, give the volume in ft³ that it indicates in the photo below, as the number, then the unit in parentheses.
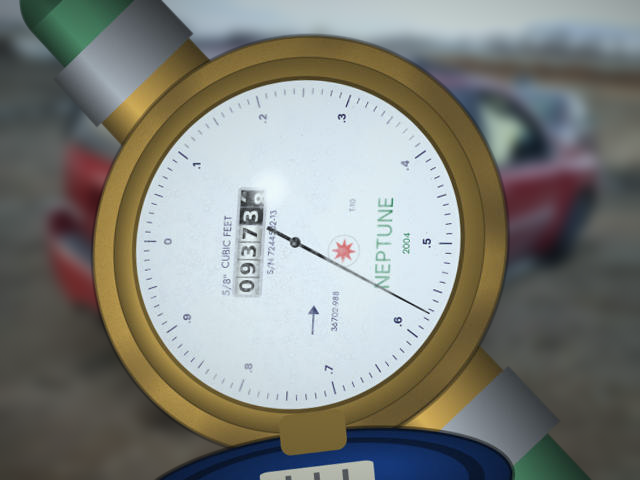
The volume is 93737.57 (ft³)
